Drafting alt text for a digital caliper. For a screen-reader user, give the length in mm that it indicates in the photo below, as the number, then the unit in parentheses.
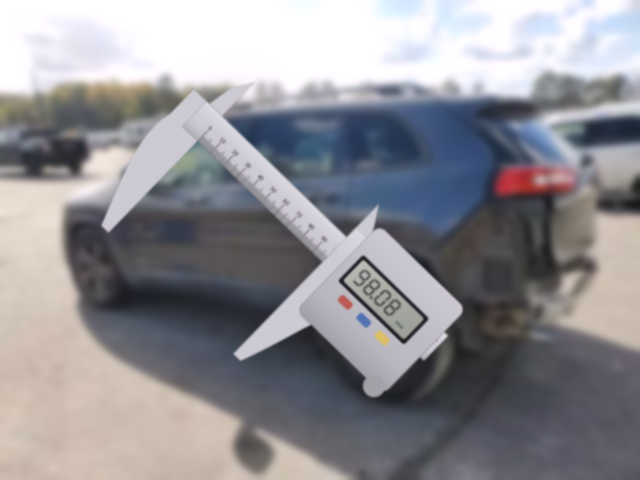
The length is 98.08 (mm)
